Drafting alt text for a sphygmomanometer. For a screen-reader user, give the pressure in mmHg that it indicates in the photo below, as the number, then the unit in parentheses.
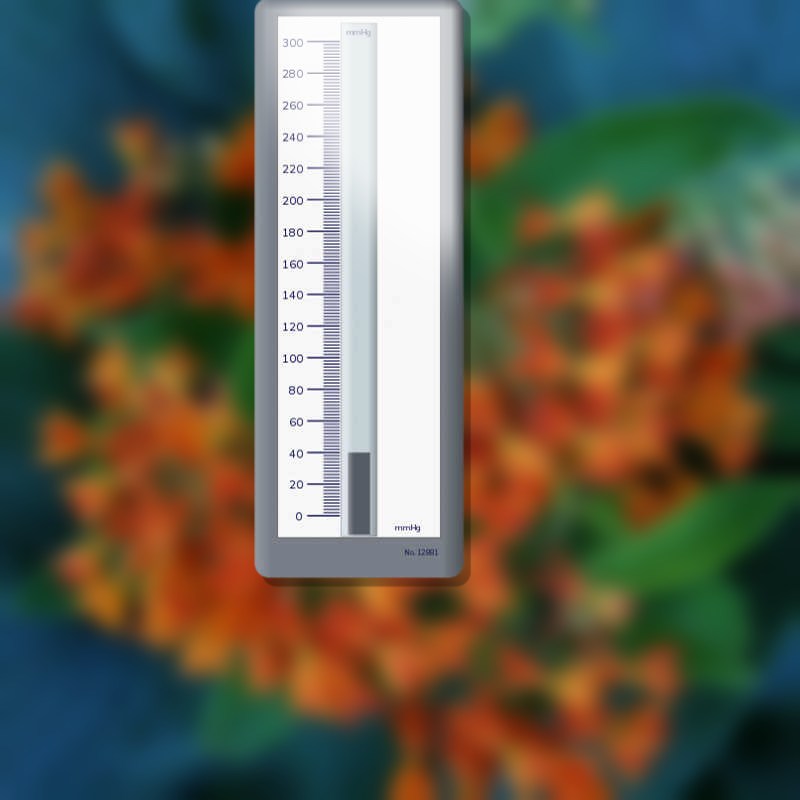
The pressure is 40 (mmHg)
